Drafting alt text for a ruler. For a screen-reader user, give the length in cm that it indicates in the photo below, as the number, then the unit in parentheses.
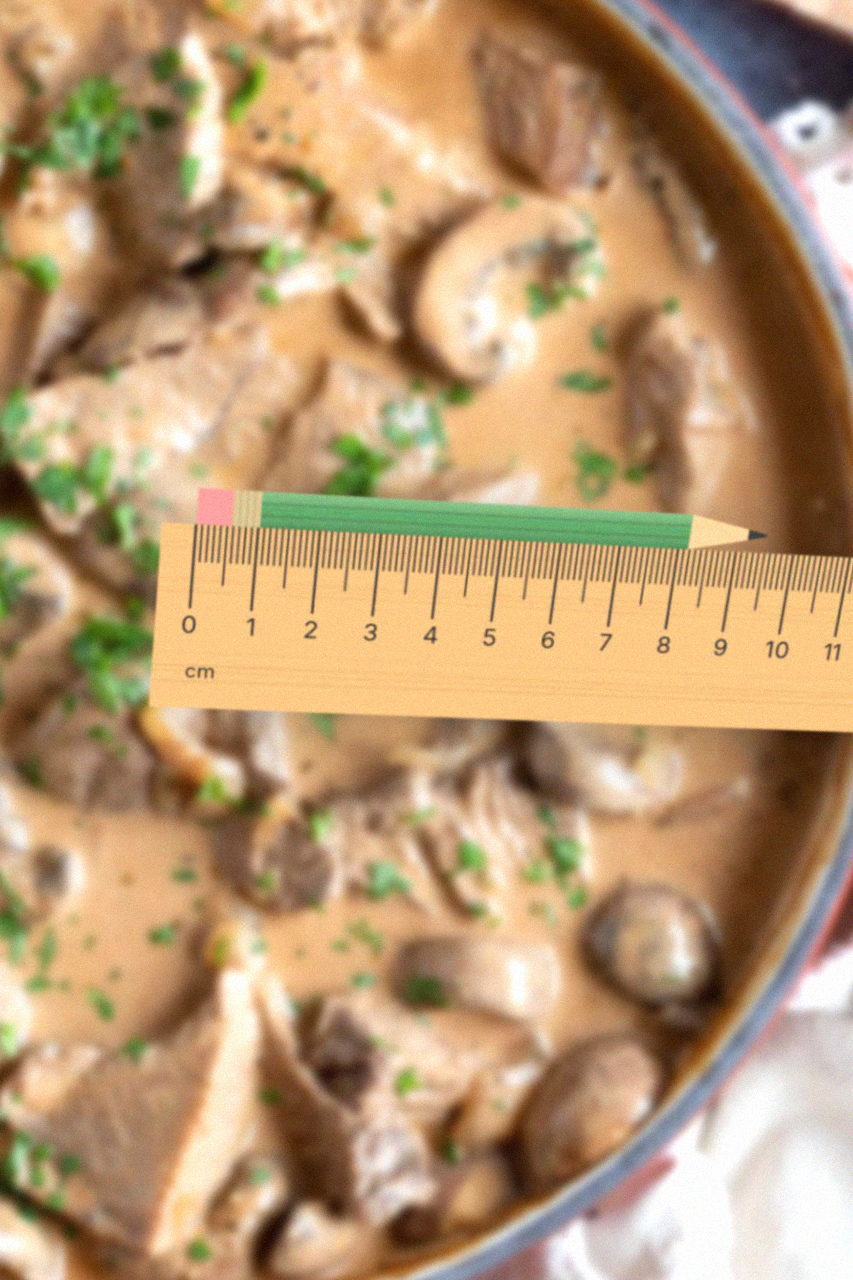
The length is 9.5 (cm)
